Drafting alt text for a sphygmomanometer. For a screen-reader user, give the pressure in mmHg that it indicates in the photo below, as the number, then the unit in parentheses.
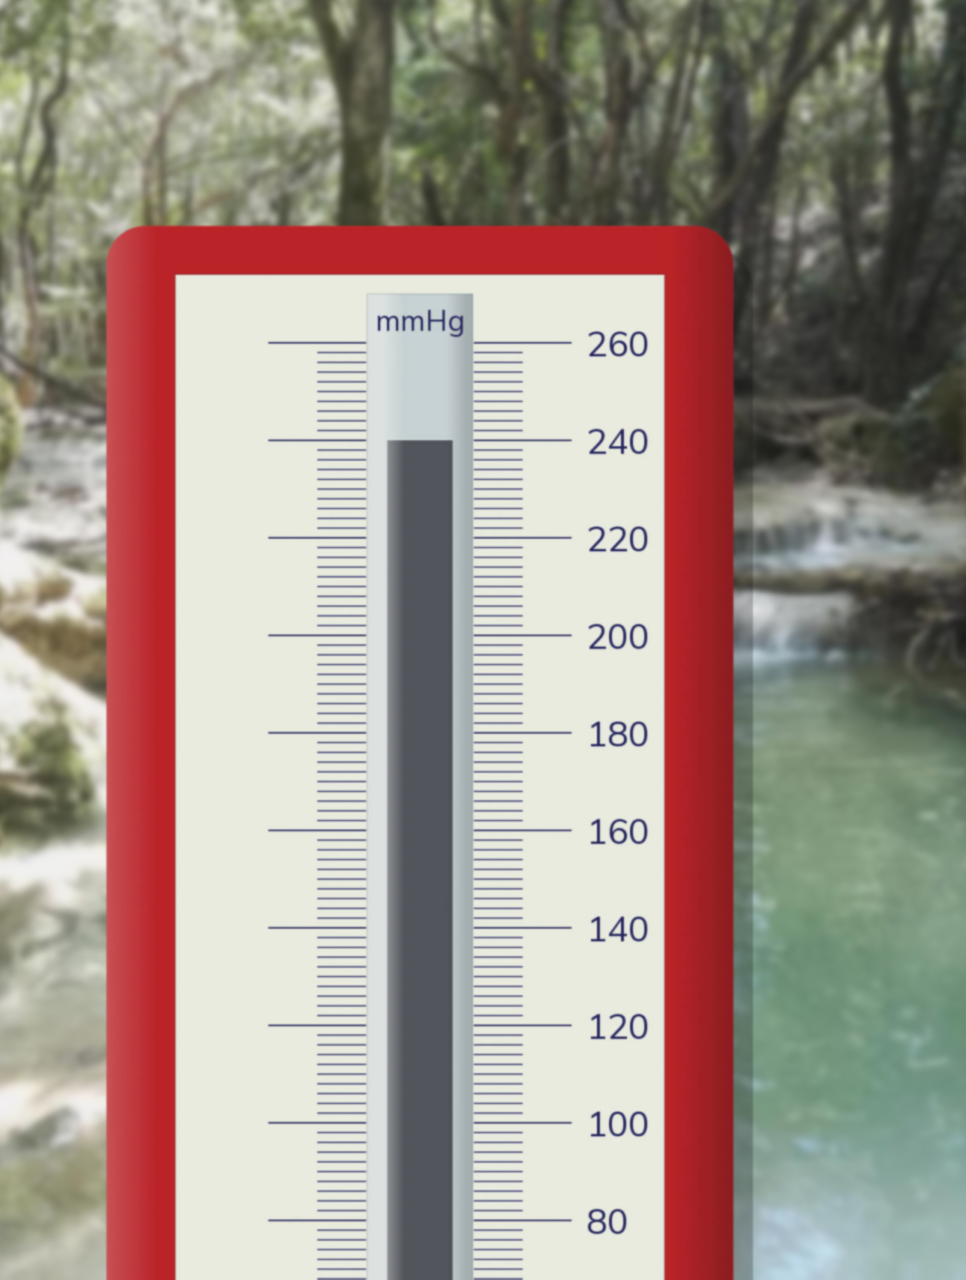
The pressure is 240 (mmHg)
